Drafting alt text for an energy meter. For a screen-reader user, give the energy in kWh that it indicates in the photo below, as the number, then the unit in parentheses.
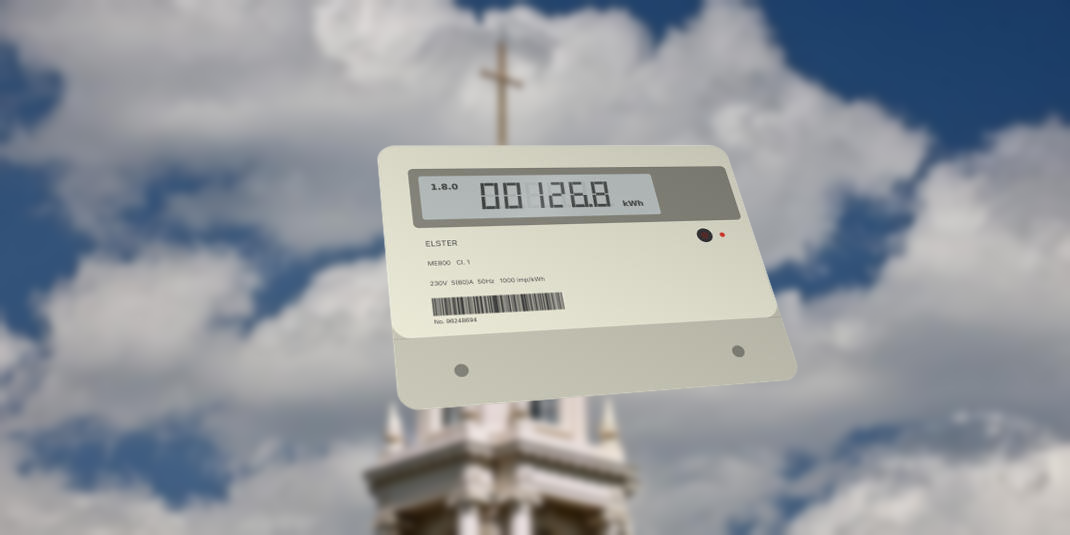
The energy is 126.8 (kWh)
